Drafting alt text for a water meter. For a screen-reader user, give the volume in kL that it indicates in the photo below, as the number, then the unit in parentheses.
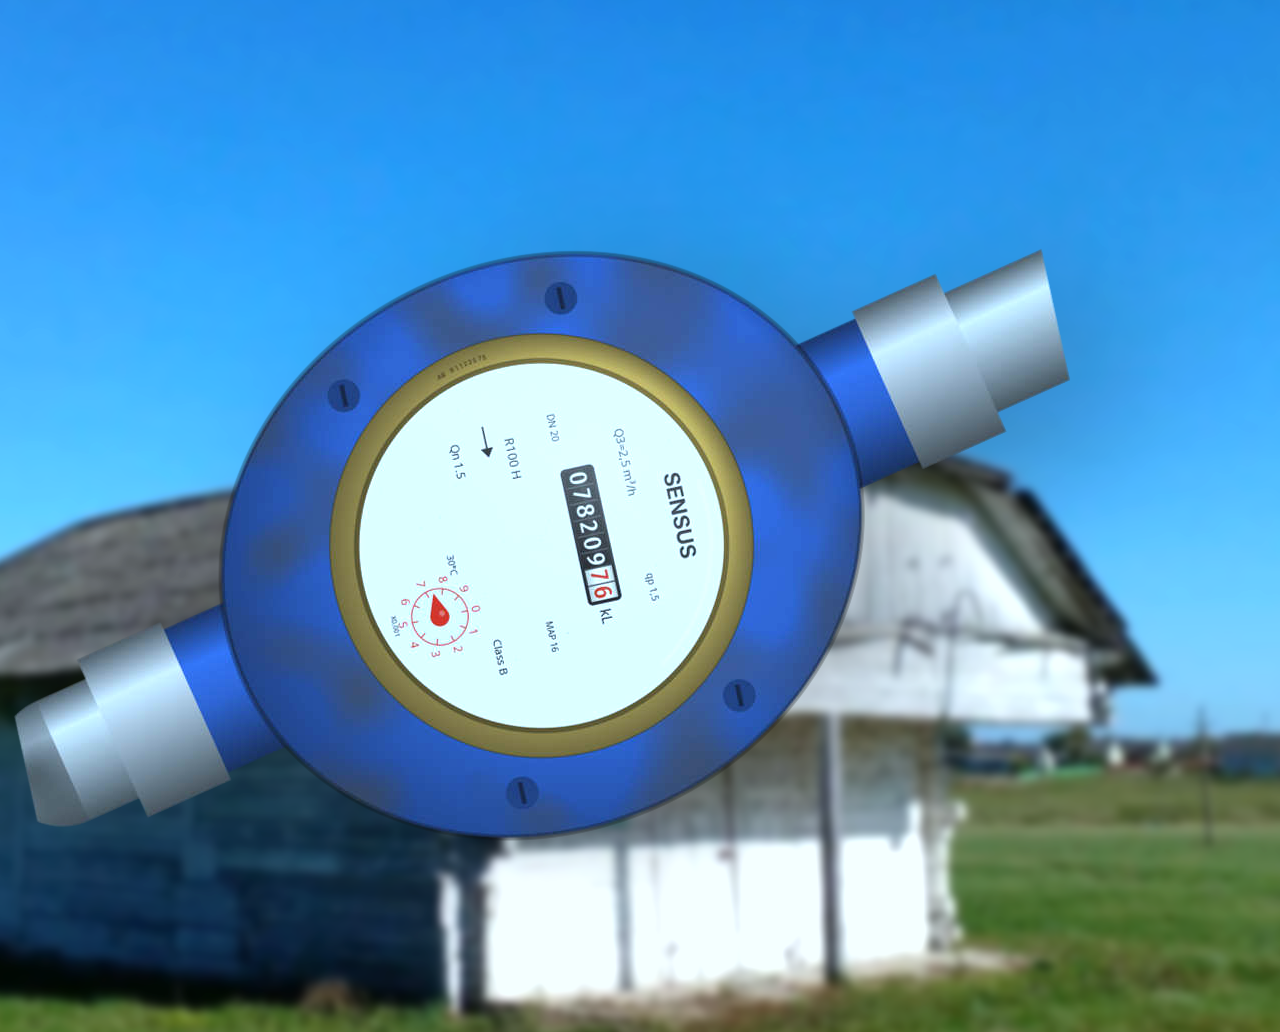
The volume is 78209.767 (kL)
